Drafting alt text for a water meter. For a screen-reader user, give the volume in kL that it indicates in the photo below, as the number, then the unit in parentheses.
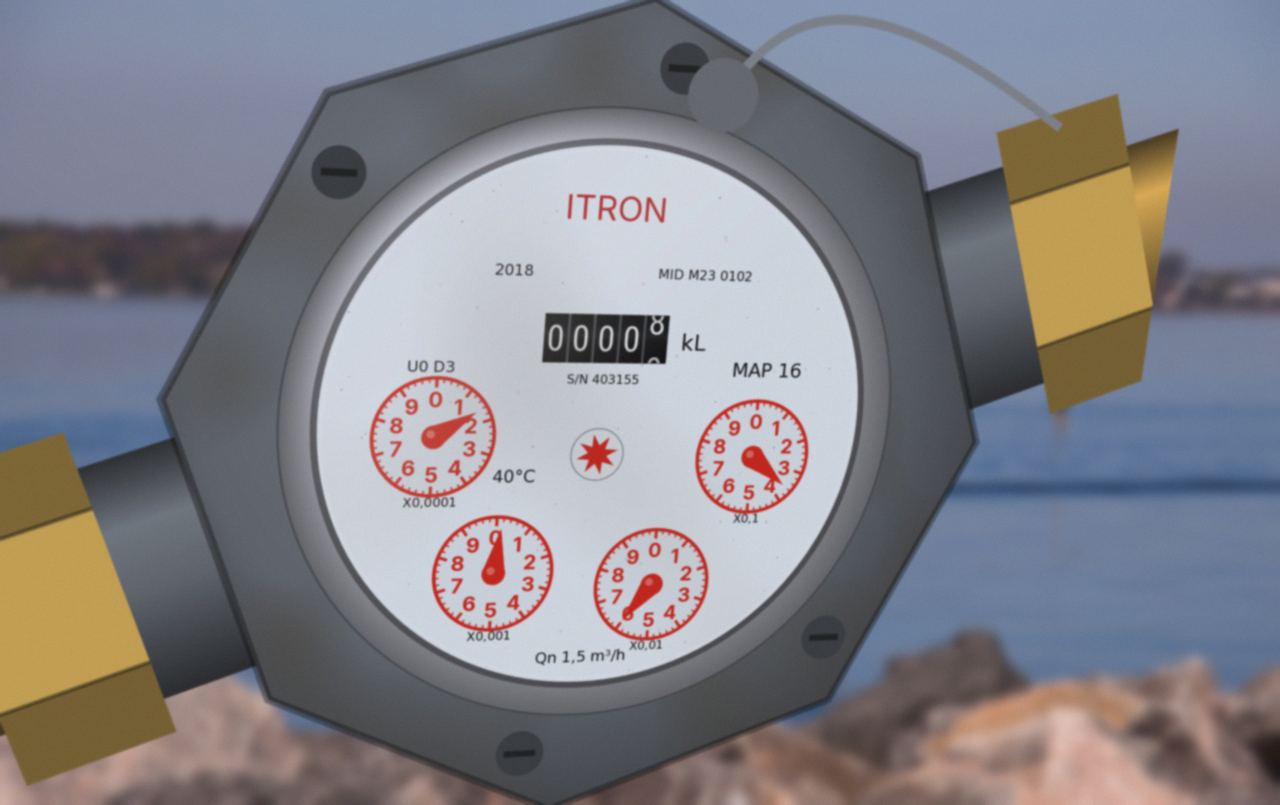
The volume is 8.3601 (kL)
